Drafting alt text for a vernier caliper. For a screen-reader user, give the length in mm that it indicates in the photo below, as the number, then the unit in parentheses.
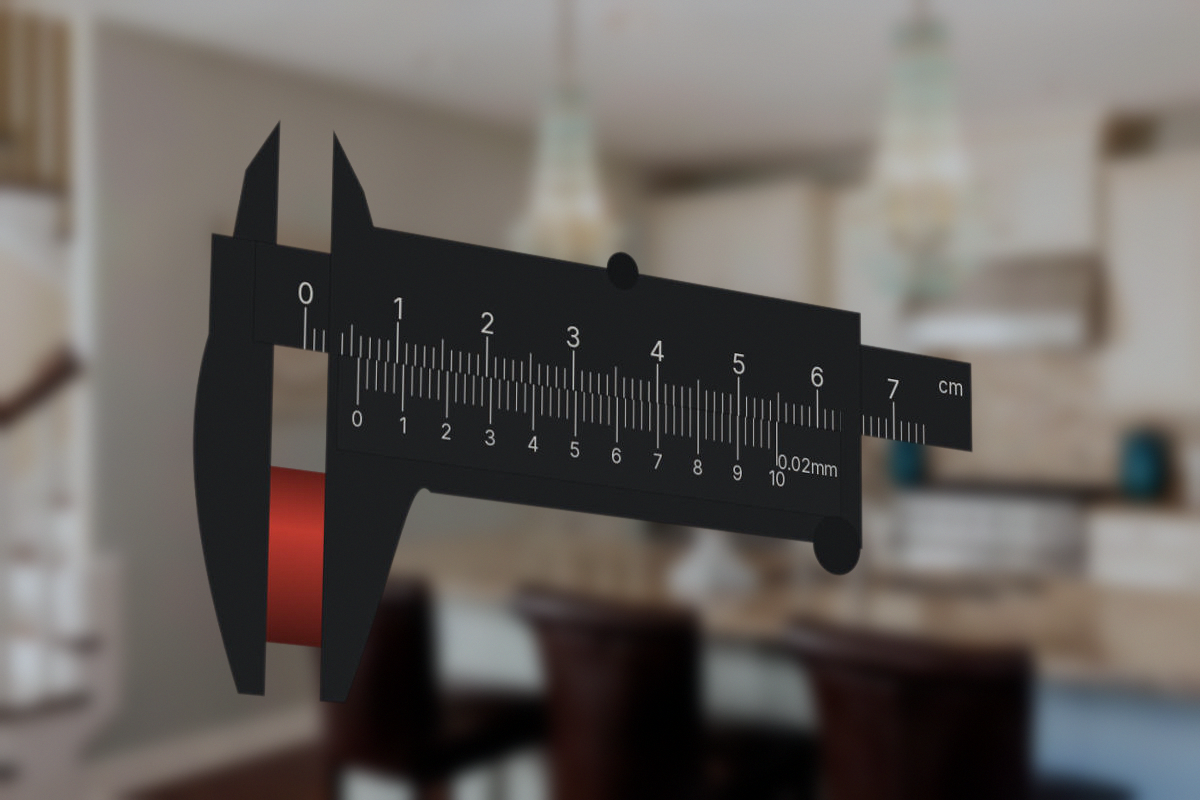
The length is 5.8 (mm)
